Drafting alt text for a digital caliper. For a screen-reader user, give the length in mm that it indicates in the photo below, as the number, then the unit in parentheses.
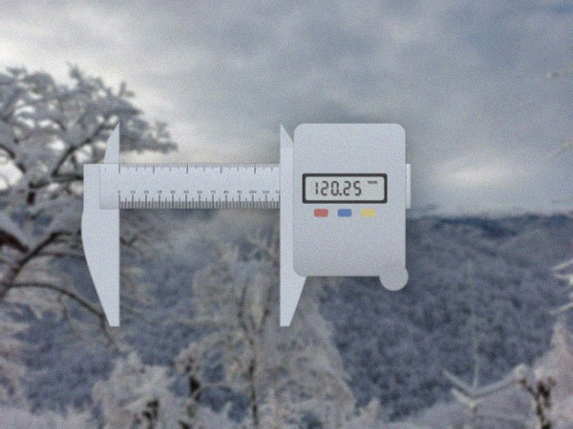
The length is 120.25 (mm)
